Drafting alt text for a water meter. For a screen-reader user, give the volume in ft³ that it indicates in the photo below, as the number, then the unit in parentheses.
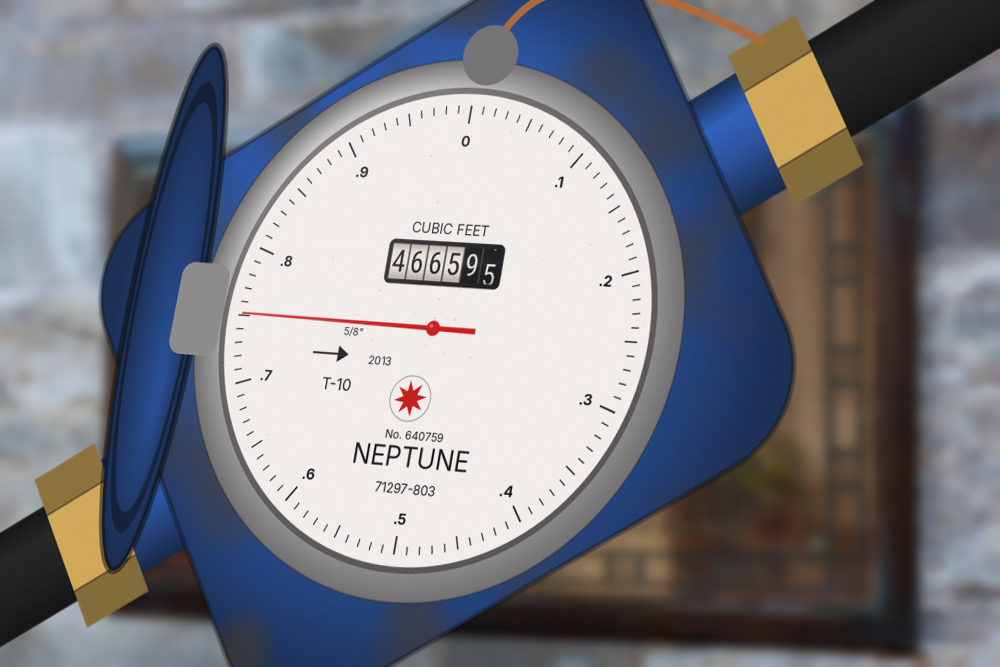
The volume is 466594.75 (ft³)
